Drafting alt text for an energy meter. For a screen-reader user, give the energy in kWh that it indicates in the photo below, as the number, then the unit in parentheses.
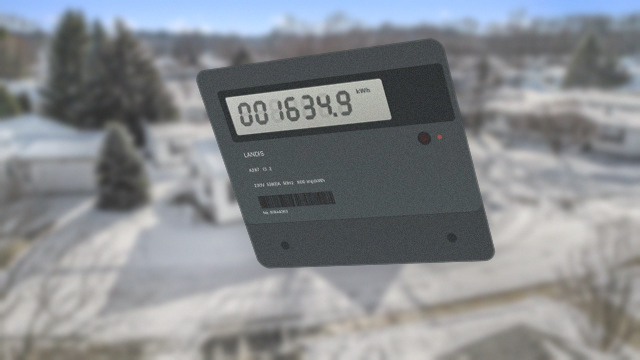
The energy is 1634.9 (kWh)
